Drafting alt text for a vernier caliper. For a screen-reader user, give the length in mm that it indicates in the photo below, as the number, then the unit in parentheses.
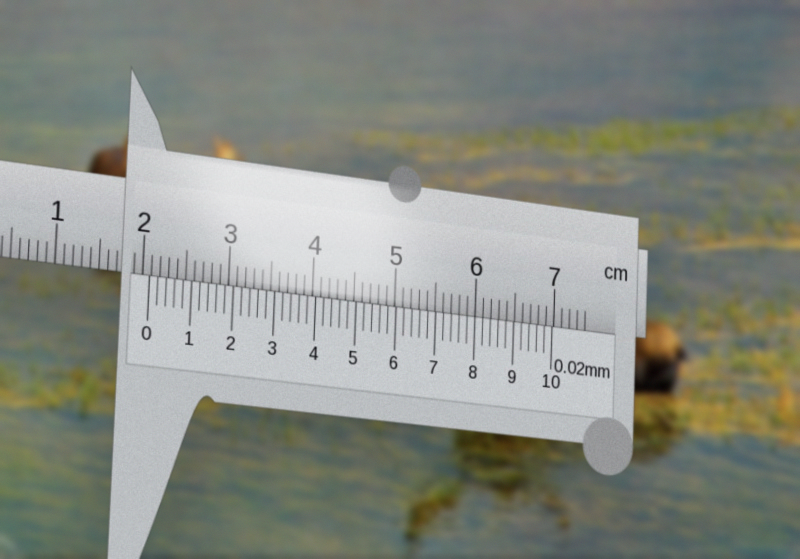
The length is 20.8 (mm)
